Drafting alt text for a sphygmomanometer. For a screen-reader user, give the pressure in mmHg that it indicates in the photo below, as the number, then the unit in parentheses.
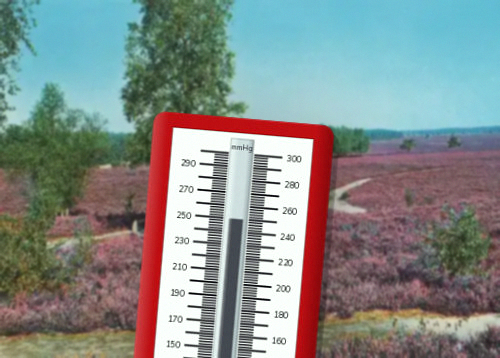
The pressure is 250 (mmHg)
